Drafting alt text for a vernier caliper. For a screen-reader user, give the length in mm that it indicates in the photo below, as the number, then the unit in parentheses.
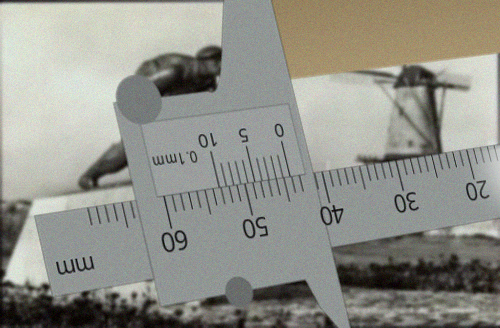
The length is 44.2 (mm)
